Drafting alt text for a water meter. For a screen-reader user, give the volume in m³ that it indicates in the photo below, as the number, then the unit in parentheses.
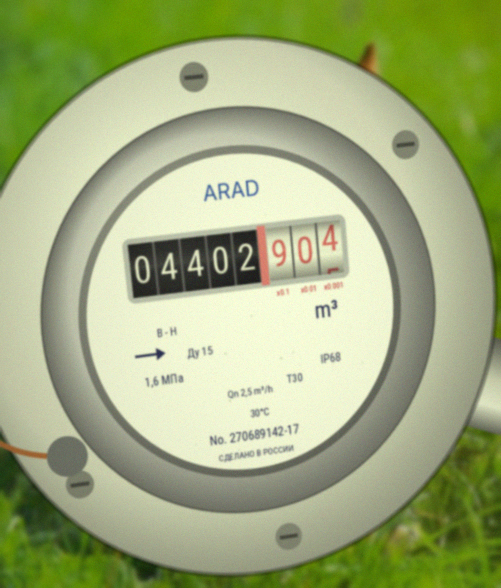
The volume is 4402.904 (m³)
